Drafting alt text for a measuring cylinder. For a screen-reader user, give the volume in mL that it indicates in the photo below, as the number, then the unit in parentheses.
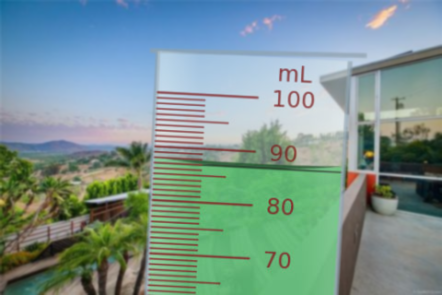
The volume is 87 (mL)
